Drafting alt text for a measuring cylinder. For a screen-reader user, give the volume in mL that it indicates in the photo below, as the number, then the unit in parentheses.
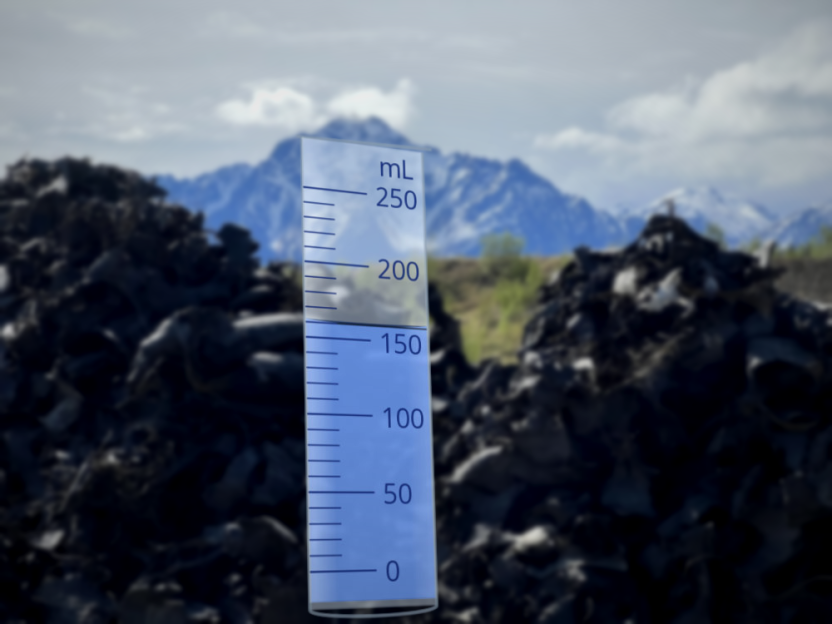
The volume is 160 (mL)
